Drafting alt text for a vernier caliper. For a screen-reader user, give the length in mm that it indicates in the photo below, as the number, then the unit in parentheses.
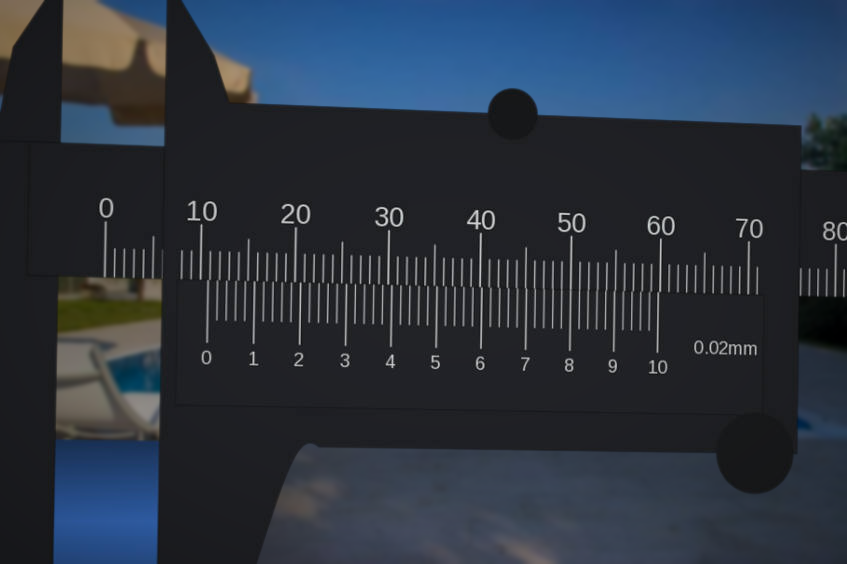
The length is 10.8 (mm)
